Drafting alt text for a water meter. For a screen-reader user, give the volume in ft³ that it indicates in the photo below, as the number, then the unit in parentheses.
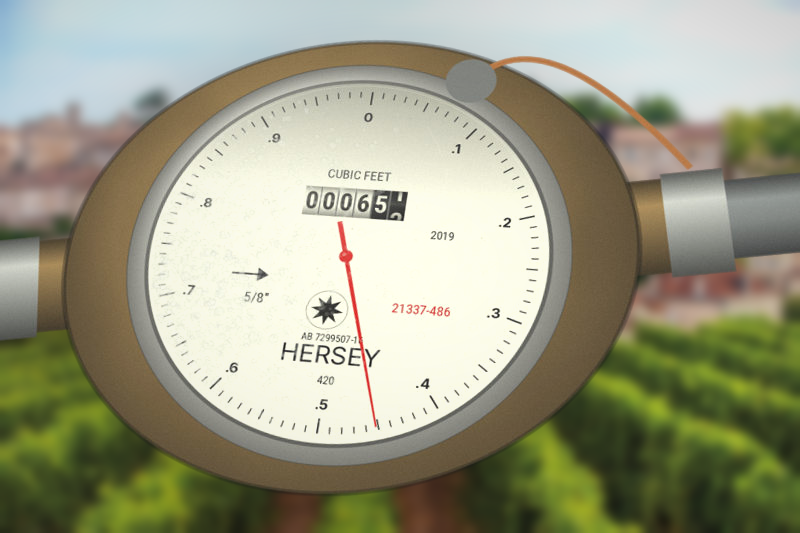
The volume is 651.45 (ft³)
